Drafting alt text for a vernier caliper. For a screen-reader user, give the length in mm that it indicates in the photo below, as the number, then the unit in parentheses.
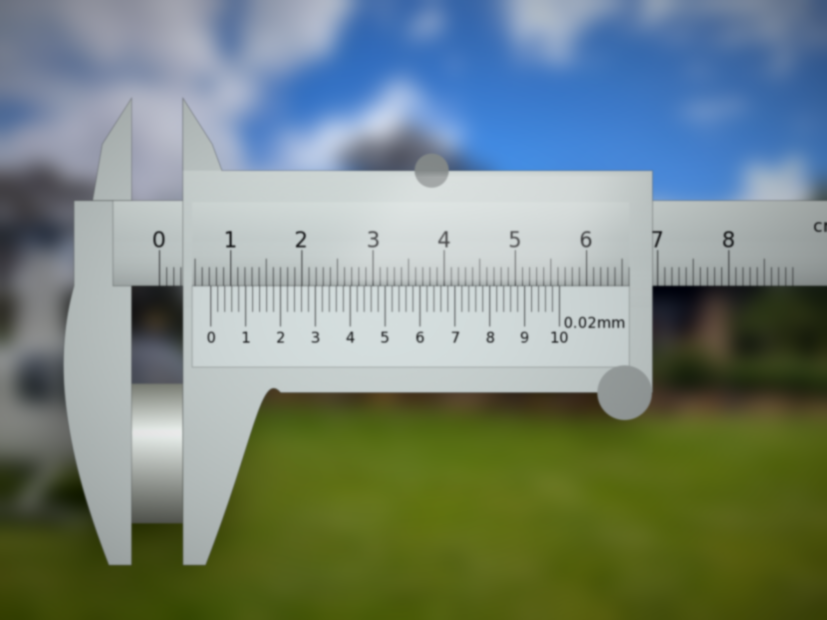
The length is 7.2 (mm)
